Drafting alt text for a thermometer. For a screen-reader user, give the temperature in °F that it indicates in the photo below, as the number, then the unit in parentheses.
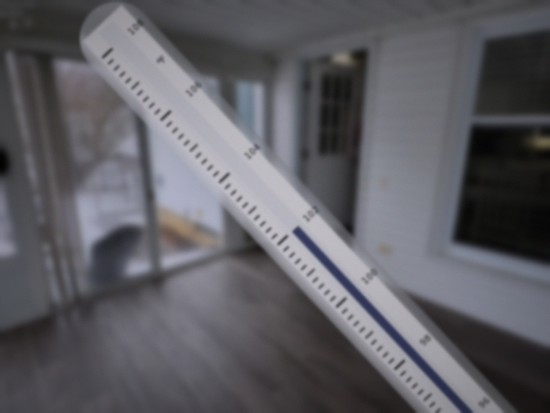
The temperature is 102 (°F)
